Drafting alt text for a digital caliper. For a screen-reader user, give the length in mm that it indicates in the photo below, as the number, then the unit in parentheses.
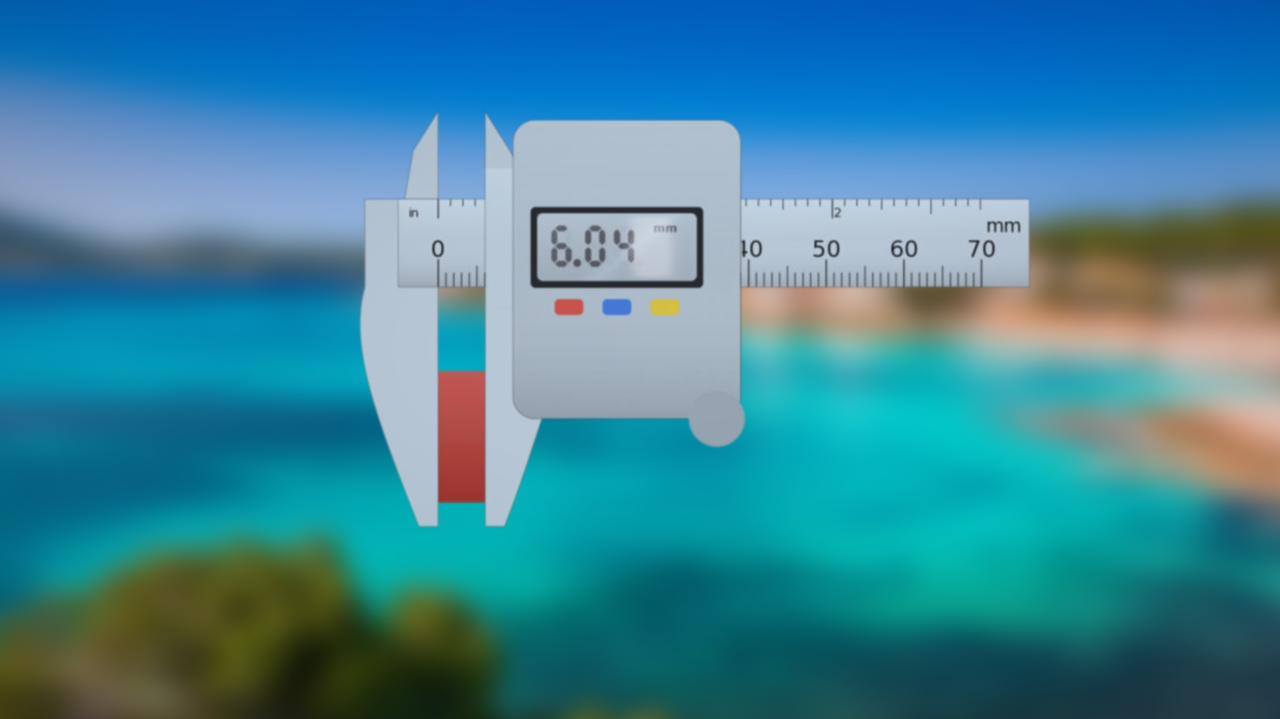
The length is 6.04 (mm)
